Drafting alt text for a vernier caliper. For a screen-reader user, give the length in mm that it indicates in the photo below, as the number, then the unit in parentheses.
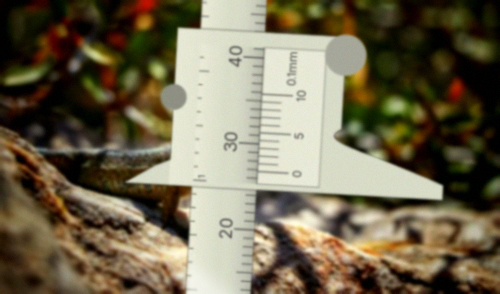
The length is 26.8 (mm)
